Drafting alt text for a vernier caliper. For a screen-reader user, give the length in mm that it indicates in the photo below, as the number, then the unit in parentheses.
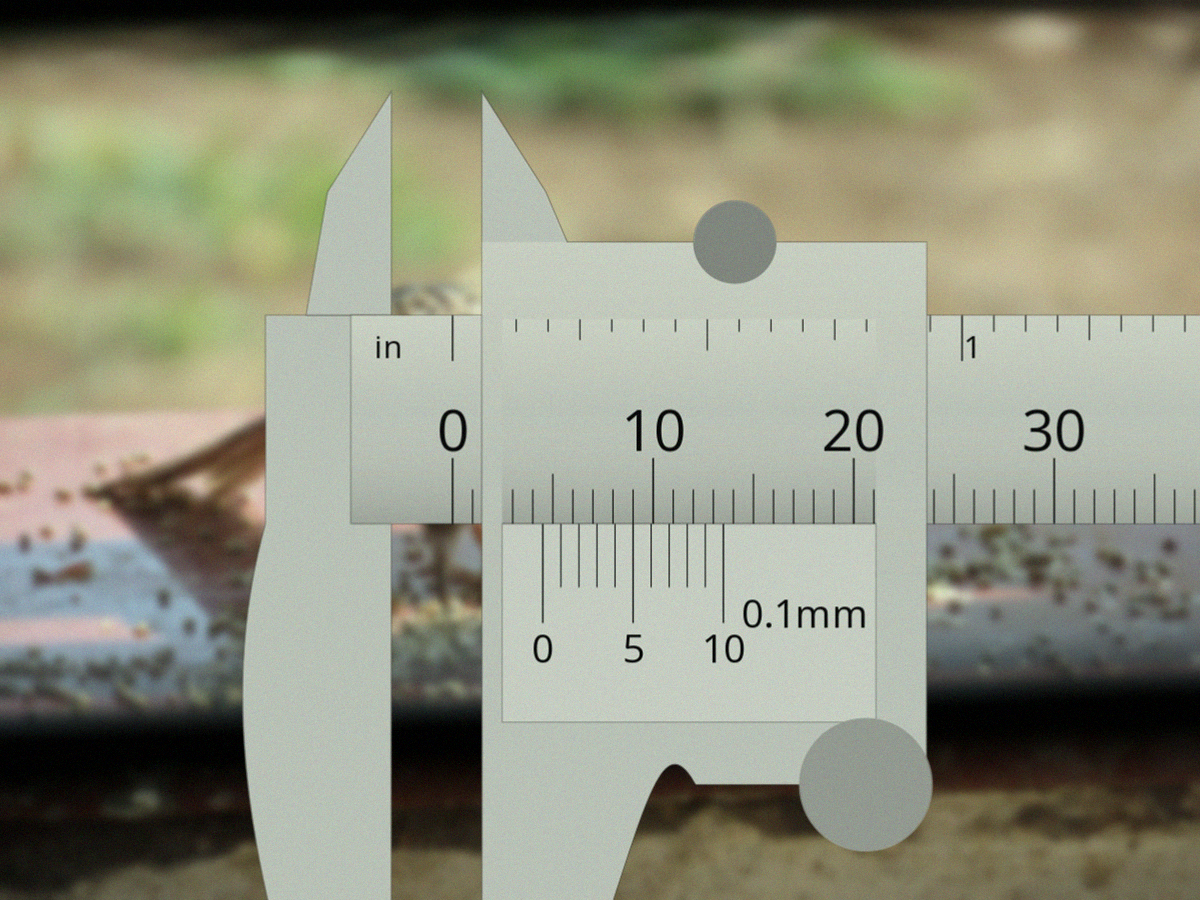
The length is 4.5 (mm)
